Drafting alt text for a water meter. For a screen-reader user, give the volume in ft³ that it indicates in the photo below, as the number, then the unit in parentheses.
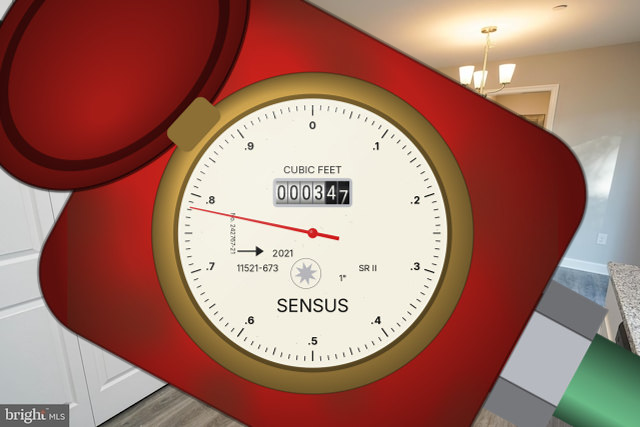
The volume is 346.78 (ft³)
